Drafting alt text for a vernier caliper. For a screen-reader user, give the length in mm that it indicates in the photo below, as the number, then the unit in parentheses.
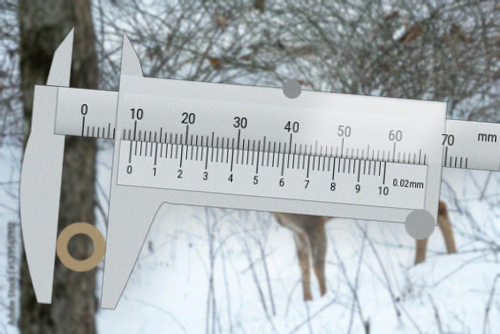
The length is 9.5 (mm)
